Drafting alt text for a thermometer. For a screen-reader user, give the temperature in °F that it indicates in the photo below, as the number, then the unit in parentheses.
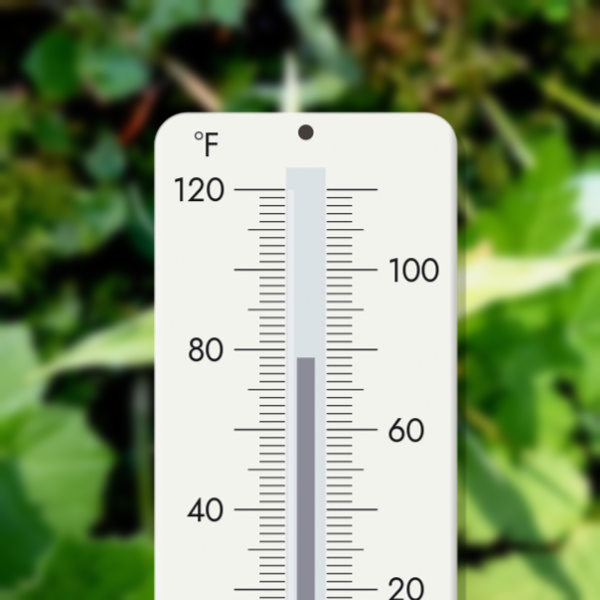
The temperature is 78 (°F)
